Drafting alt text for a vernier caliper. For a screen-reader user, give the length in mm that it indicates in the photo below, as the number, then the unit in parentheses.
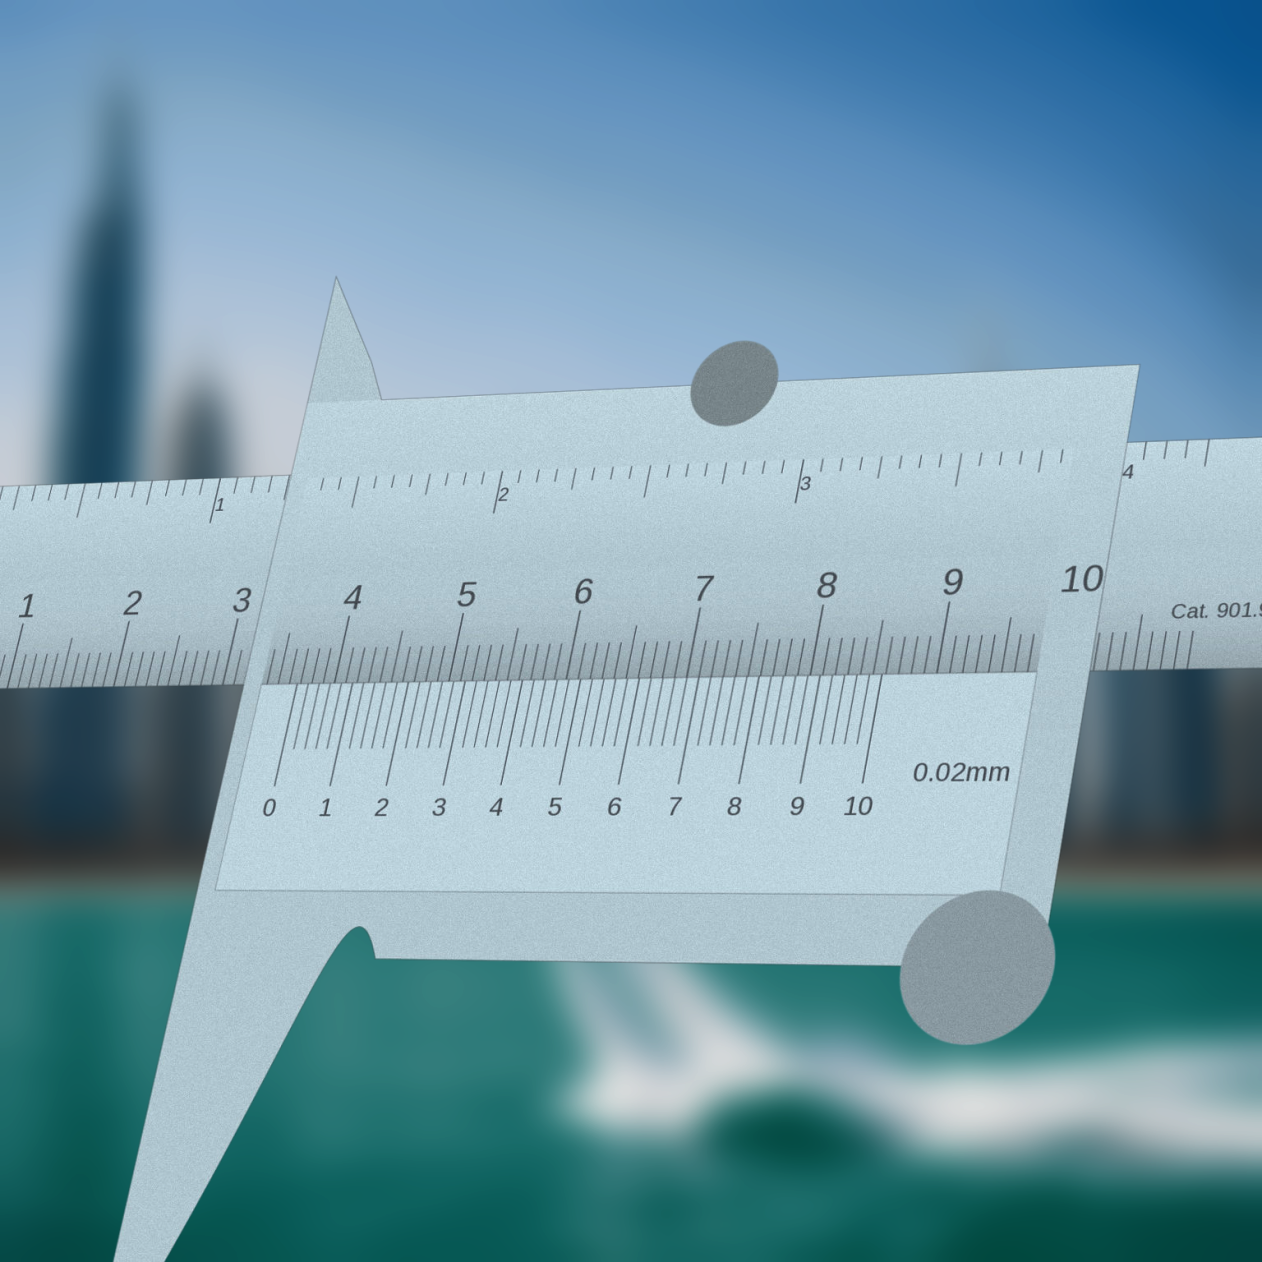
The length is 36.7 (mm)
